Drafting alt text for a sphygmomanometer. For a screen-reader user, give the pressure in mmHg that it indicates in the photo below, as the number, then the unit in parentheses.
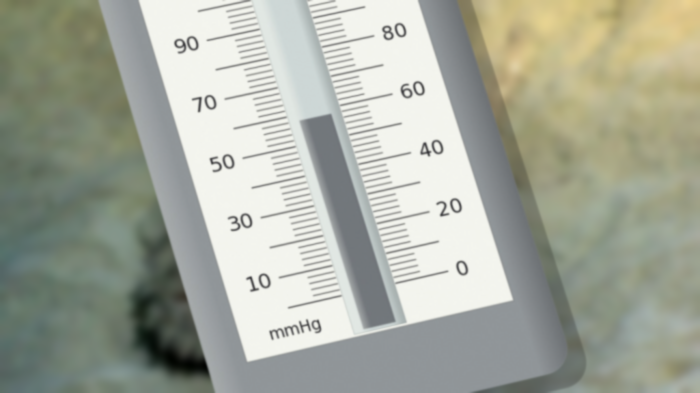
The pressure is 58 (mmHg)
